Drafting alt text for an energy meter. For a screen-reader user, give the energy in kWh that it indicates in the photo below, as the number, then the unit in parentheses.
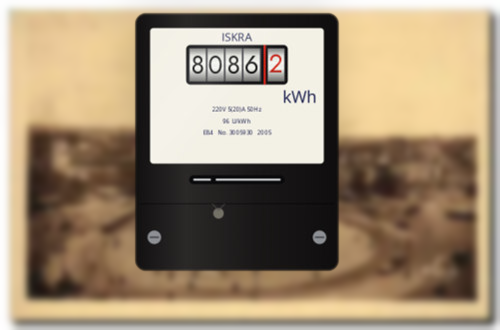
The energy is 8086.2 (kWh)
